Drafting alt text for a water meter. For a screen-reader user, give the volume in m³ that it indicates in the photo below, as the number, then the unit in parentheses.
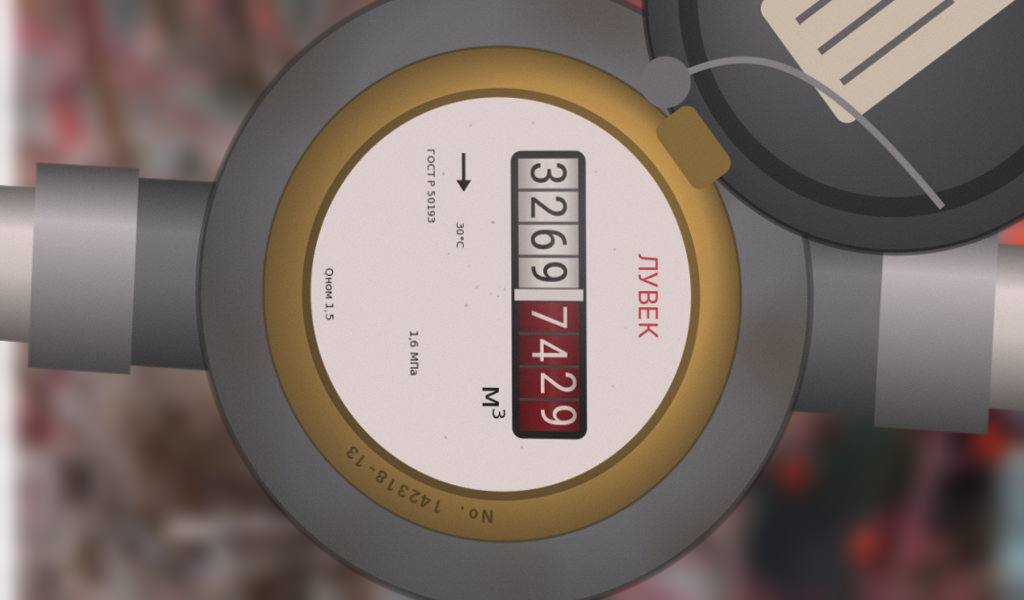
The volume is 3269.7429 (m³)
